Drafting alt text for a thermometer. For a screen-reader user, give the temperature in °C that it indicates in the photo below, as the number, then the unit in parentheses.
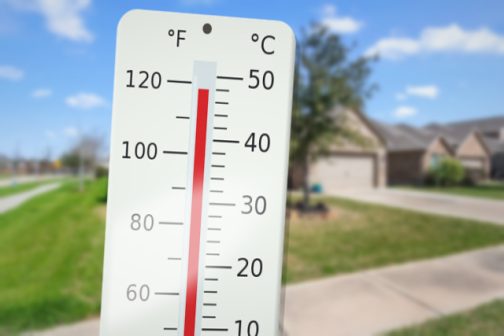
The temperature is 48 (°C)
